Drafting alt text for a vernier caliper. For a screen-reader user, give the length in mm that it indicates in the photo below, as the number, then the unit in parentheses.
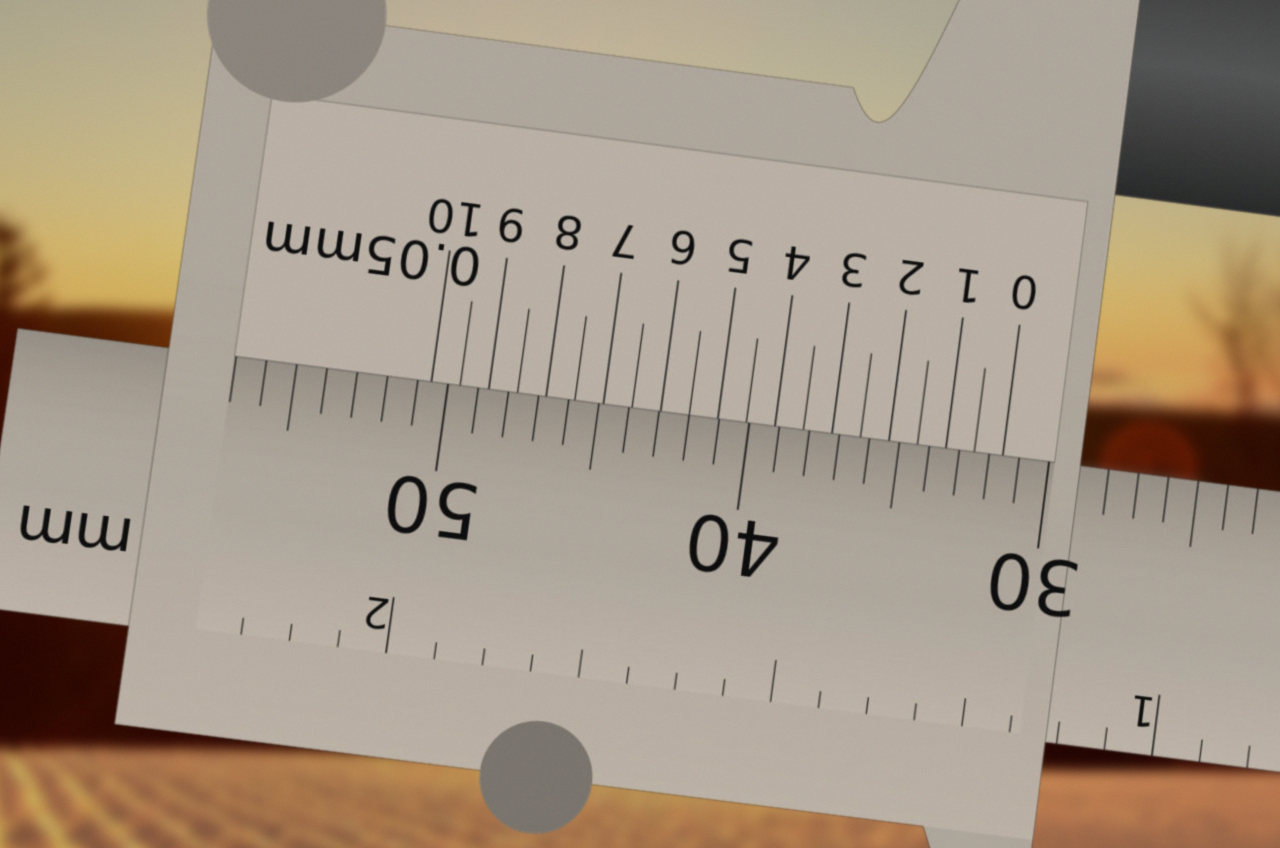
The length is 31.55 (mm)
